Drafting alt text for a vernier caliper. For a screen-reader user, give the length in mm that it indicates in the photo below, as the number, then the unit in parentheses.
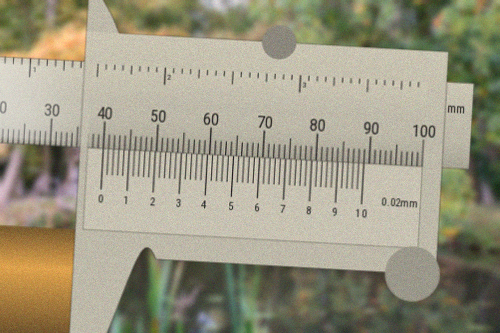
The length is 40.0 (mm)
